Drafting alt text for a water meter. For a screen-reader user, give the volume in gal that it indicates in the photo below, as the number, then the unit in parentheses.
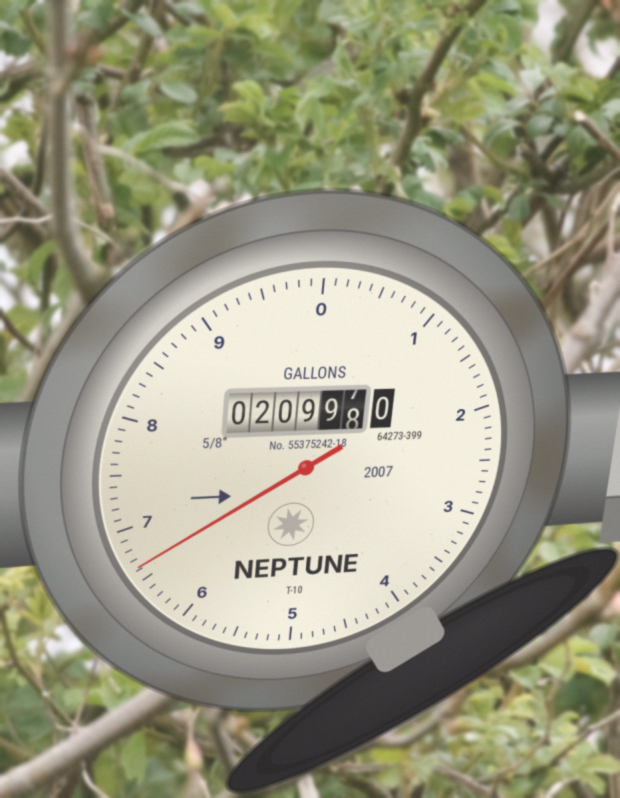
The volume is 209976.6 (gal)
